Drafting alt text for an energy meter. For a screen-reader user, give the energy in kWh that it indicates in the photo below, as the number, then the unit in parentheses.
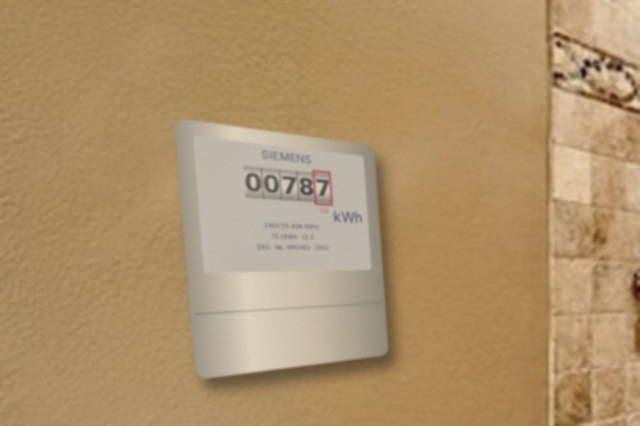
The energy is 78.7 (kWh)
